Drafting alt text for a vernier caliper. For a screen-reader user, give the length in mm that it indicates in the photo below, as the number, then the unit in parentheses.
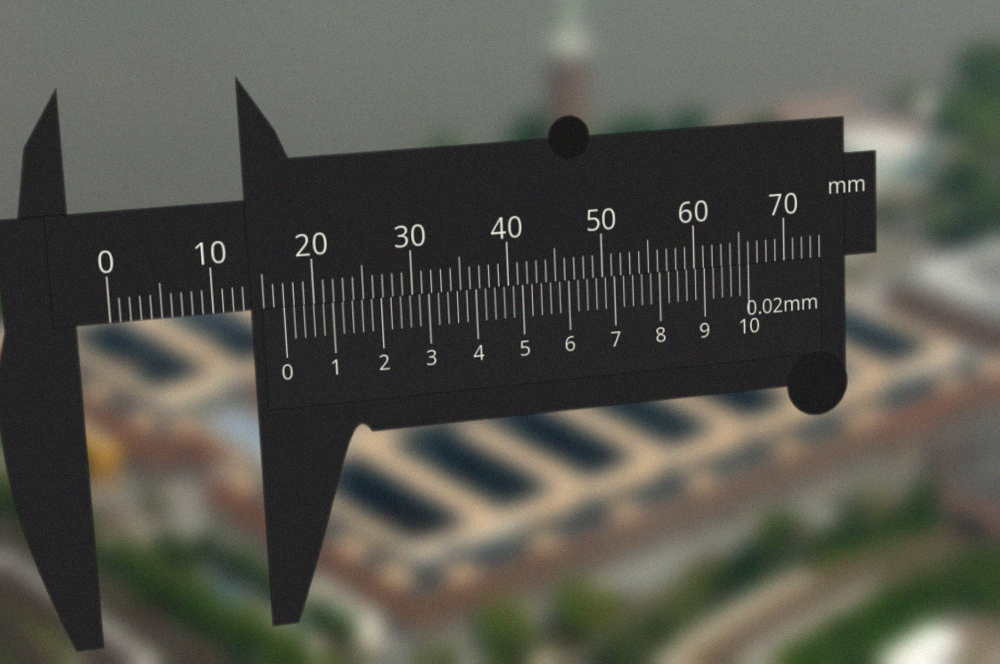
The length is 17.0 (mm)
